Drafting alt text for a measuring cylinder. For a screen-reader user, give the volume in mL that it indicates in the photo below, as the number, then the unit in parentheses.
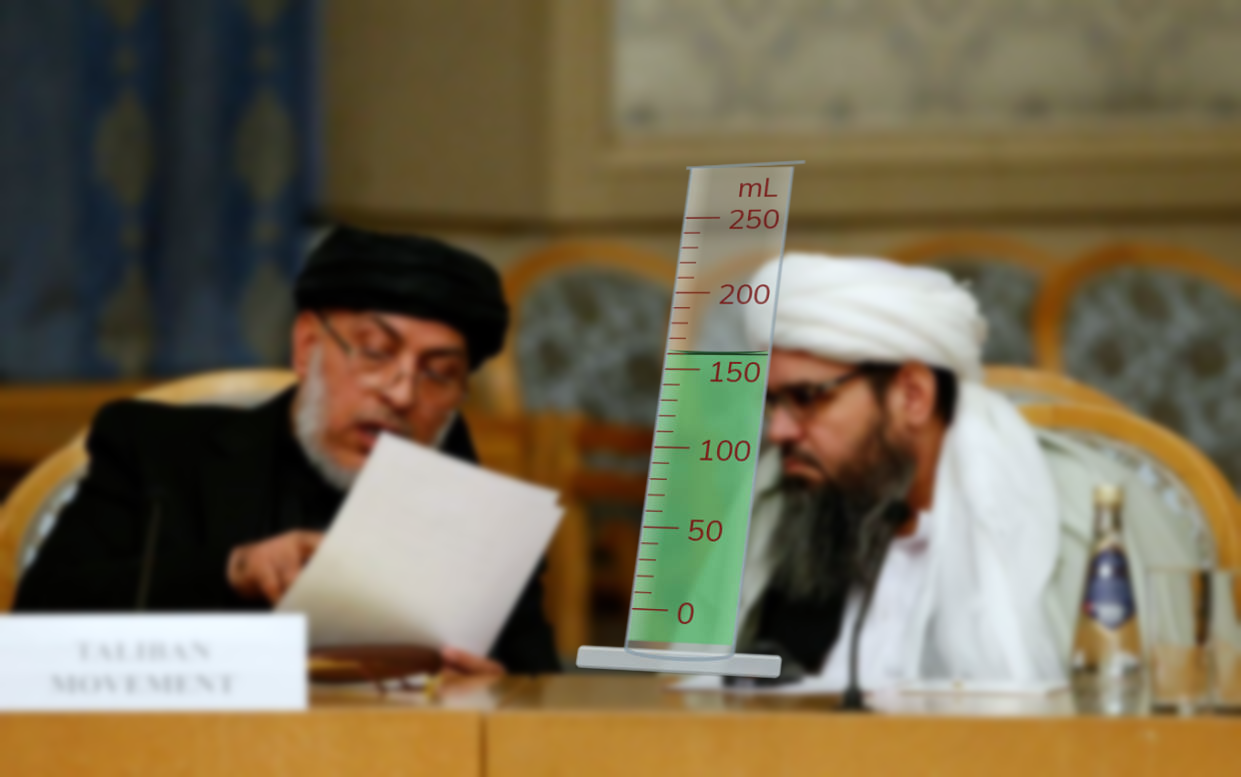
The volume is 160 (mL)
